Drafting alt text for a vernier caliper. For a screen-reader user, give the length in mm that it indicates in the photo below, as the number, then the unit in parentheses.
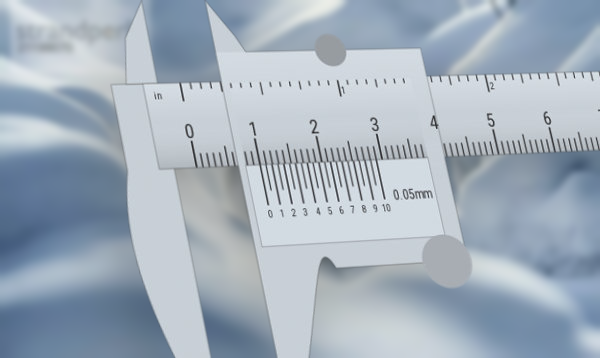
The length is 10.0 (mm)
